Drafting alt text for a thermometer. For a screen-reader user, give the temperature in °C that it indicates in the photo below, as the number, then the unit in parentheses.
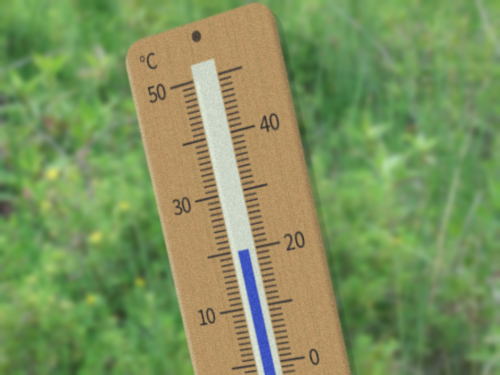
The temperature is 20 (°C)
